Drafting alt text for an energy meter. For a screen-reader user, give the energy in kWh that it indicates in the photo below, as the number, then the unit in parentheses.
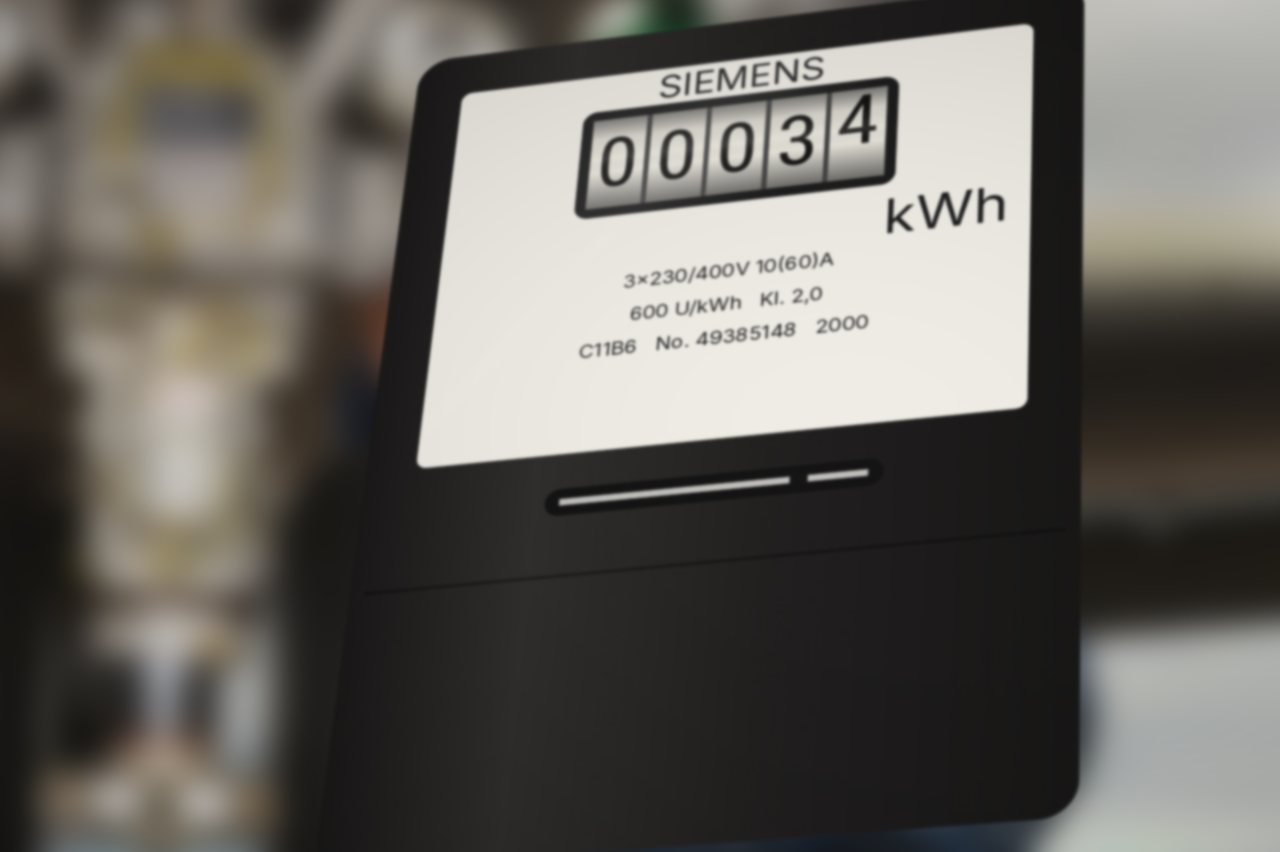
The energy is 34 (kWh)
